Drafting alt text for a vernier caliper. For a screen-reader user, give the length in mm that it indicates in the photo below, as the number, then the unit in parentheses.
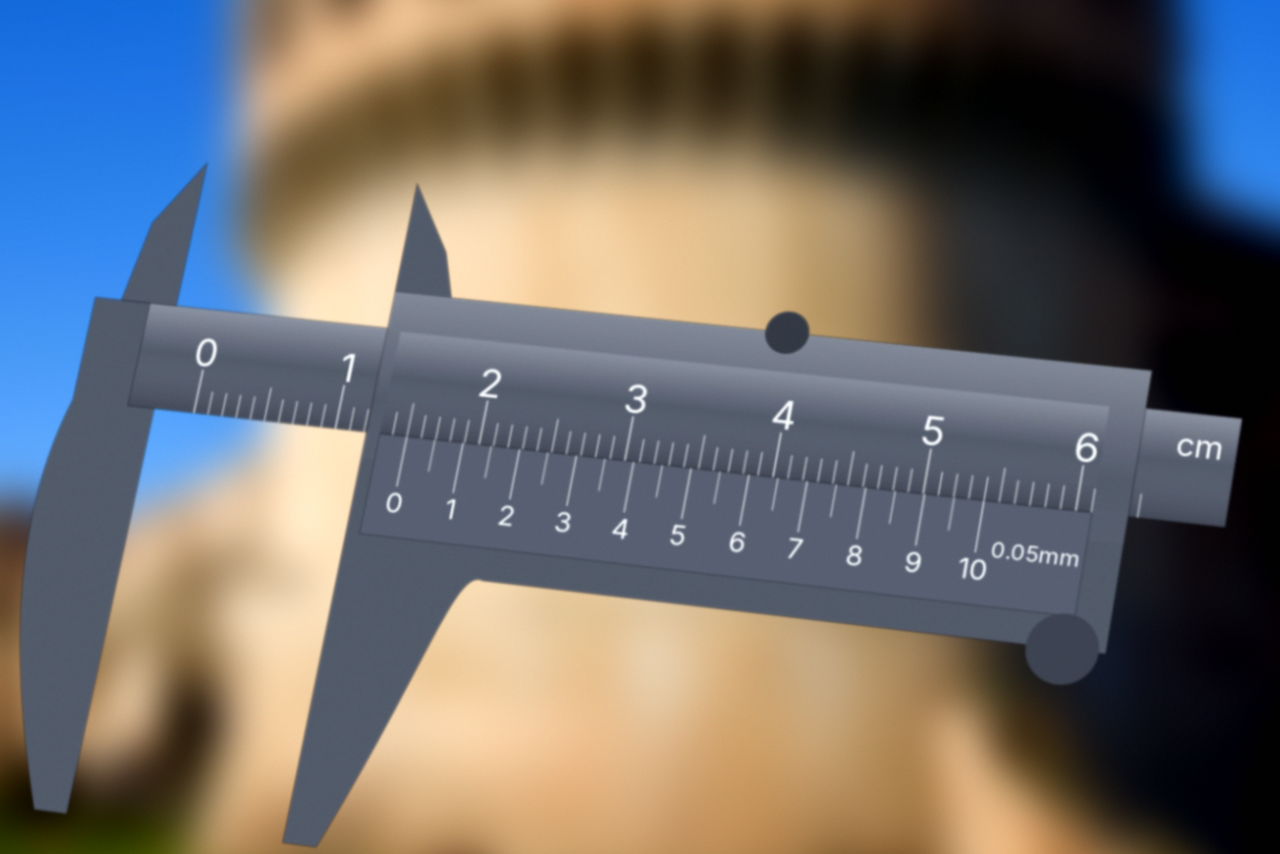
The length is 15.0 (mm)
